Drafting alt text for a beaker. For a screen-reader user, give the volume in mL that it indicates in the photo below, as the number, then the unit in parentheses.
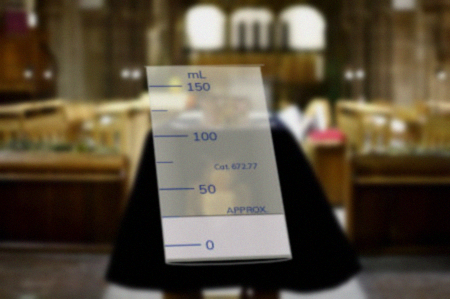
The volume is 25 (mL)
